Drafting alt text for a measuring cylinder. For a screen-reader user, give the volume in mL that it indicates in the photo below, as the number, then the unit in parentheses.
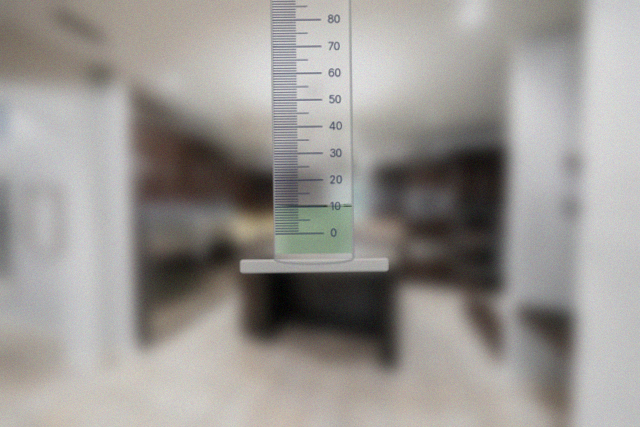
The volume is 10 (mL)
